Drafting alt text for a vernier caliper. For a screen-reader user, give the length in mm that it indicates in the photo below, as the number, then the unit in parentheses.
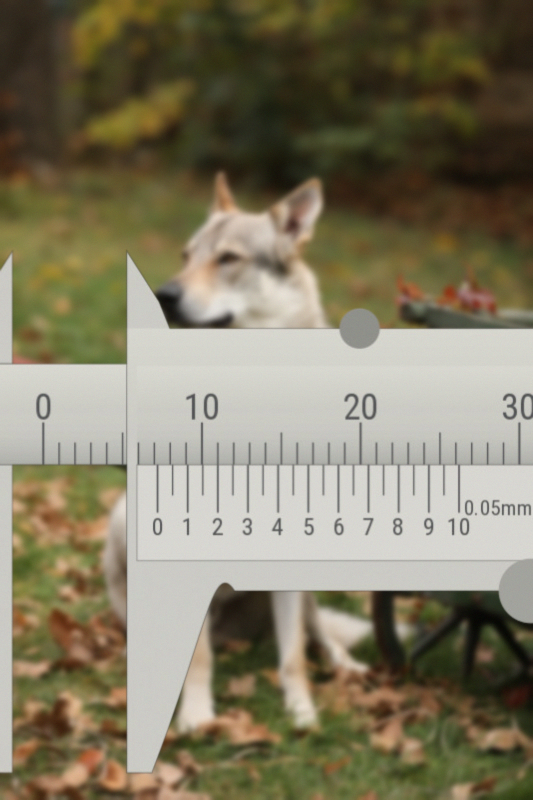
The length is 7.2 (mm)
